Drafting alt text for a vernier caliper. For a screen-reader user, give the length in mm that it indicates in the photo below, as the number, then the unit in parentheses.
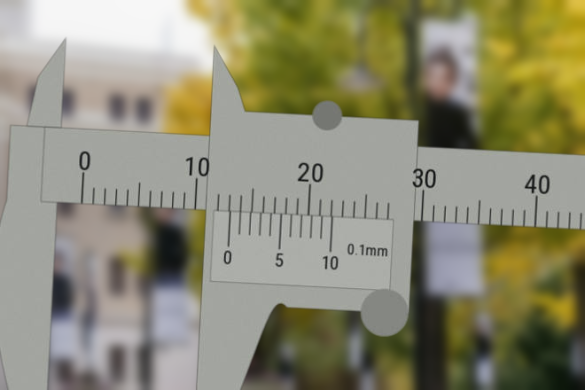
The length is 13.1 (mm)
